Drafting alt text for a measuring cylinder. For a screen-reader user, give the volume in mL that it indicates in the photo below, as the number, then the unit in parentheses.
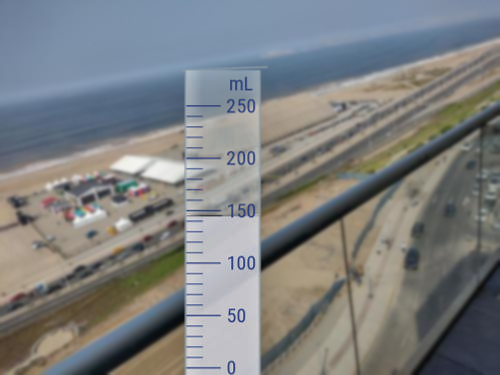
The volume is 145 (mL)
